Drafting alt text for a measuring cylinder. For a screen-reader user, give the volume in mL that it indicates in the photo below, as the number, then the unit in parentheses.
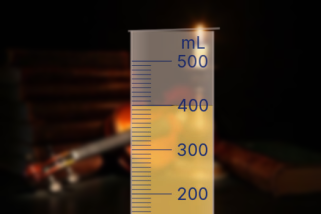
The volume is 400 (mL)
